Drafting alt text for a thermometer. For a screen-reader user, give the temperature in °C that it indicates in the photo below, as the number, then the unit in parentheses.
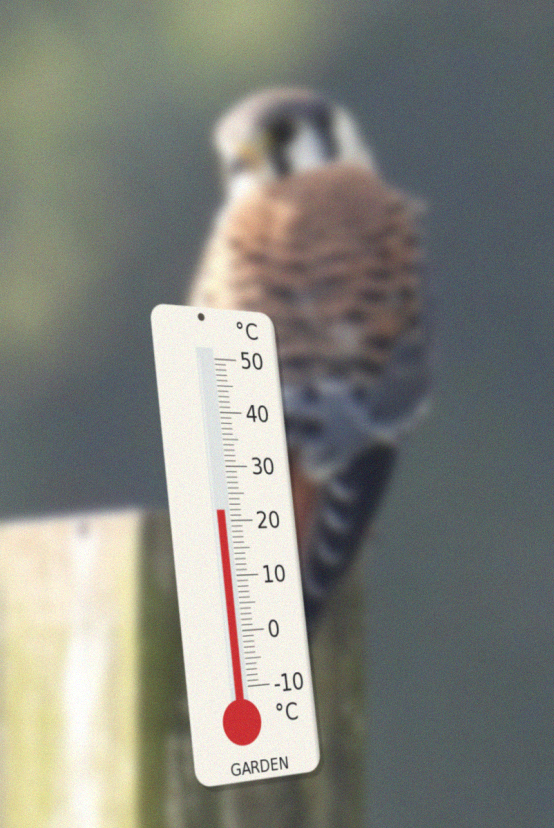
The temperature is 22 (°C)
